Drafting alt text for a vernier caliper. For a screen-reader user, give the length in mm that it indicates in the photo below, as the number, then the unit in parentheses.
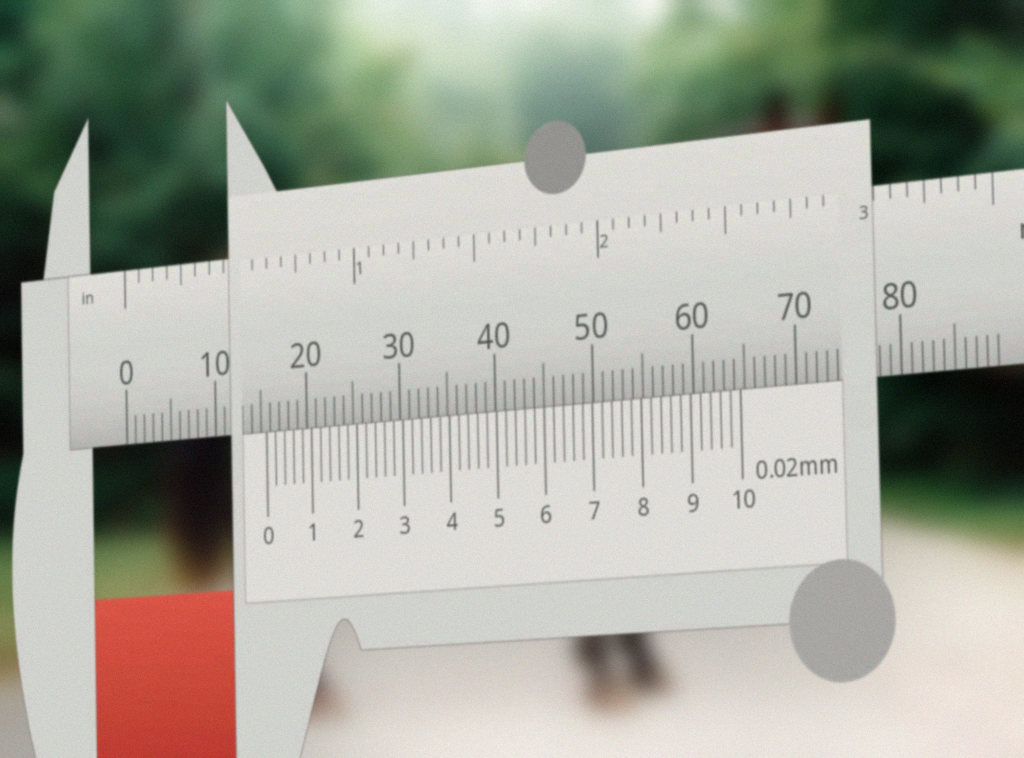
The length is 15.6 (mm)
